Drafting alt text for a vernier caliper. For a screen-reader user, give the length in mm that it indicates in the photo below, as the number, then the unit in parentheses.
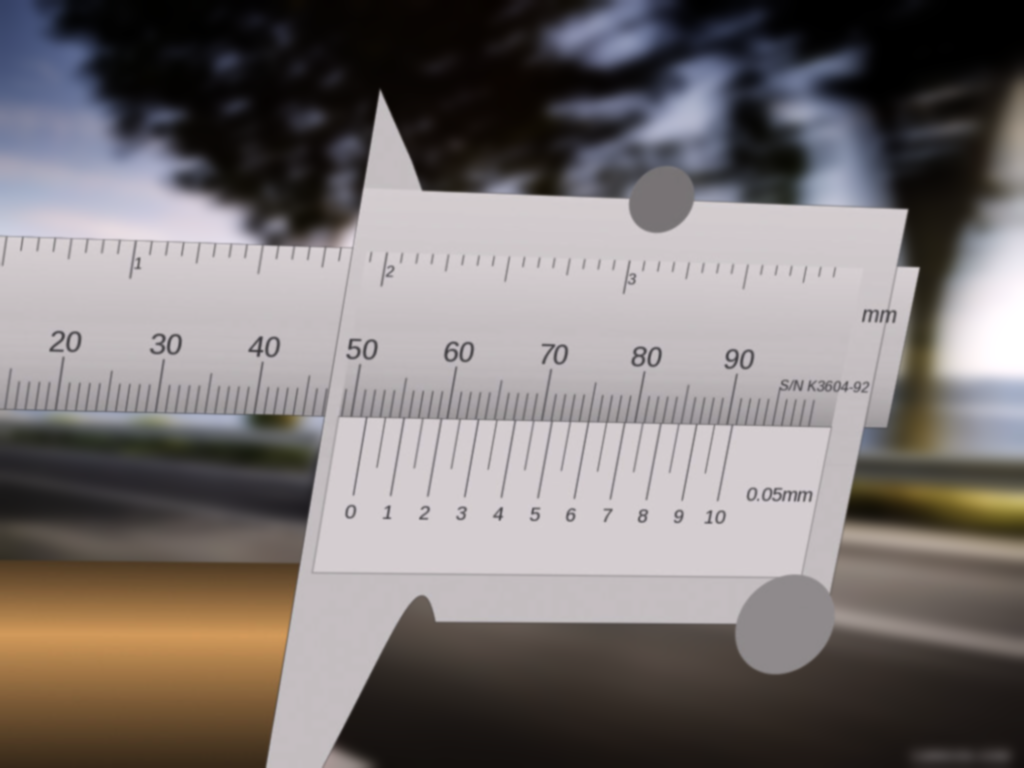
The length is 51.6 (mm)
